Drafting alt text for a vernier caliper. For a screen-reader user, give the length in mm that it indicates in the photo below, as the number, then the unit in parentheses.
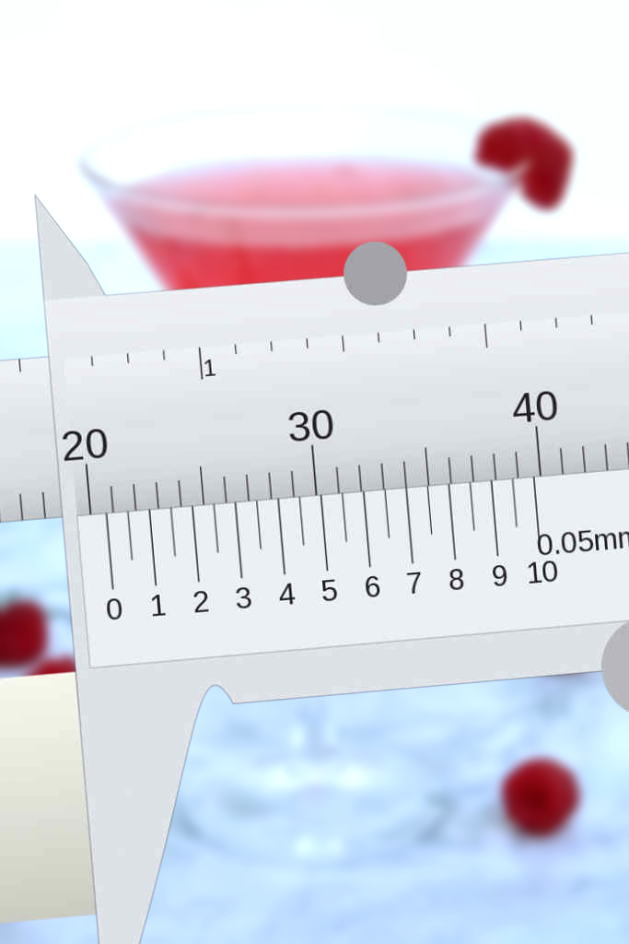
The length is 20.70 (mm)
